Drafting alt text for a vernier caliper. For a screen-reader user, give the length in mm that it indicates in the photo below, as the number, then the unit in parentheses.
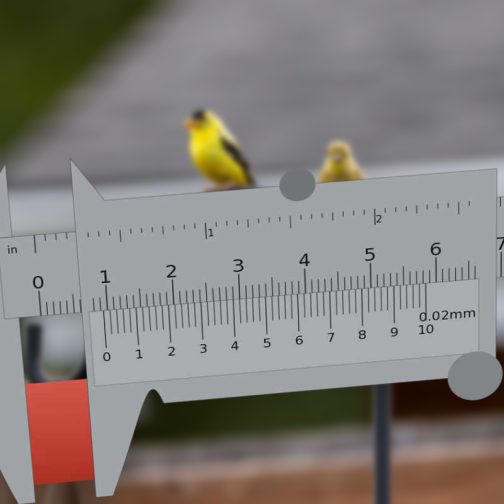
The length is 9.4 (mm)
